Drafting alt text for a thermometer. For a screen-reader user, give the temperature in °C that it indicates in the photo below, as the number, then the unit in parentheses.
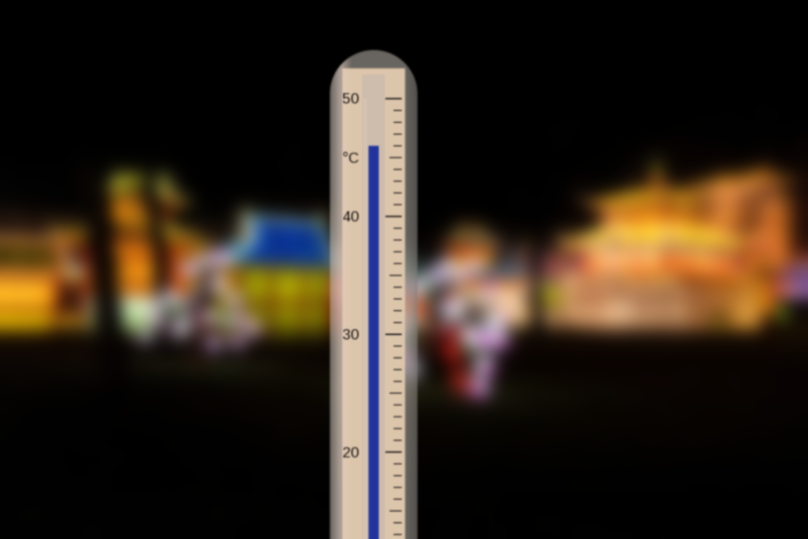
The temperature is 46 (°C)
